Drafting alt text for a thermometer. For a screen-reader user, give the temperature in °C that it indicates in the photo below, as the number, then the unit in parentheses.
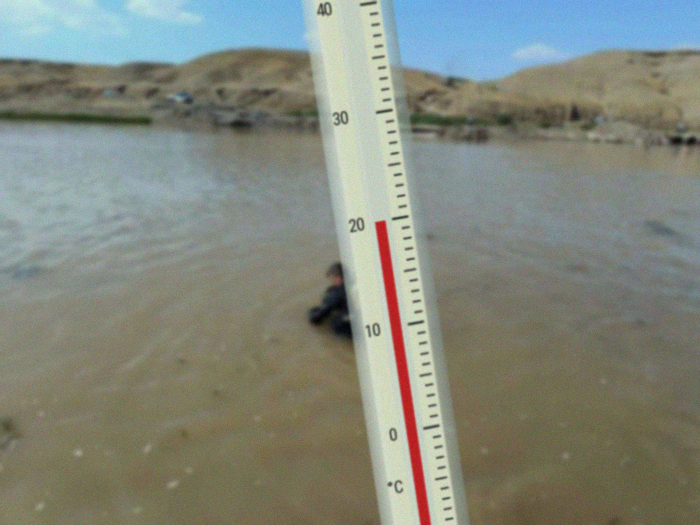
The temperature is 20 (°C)
